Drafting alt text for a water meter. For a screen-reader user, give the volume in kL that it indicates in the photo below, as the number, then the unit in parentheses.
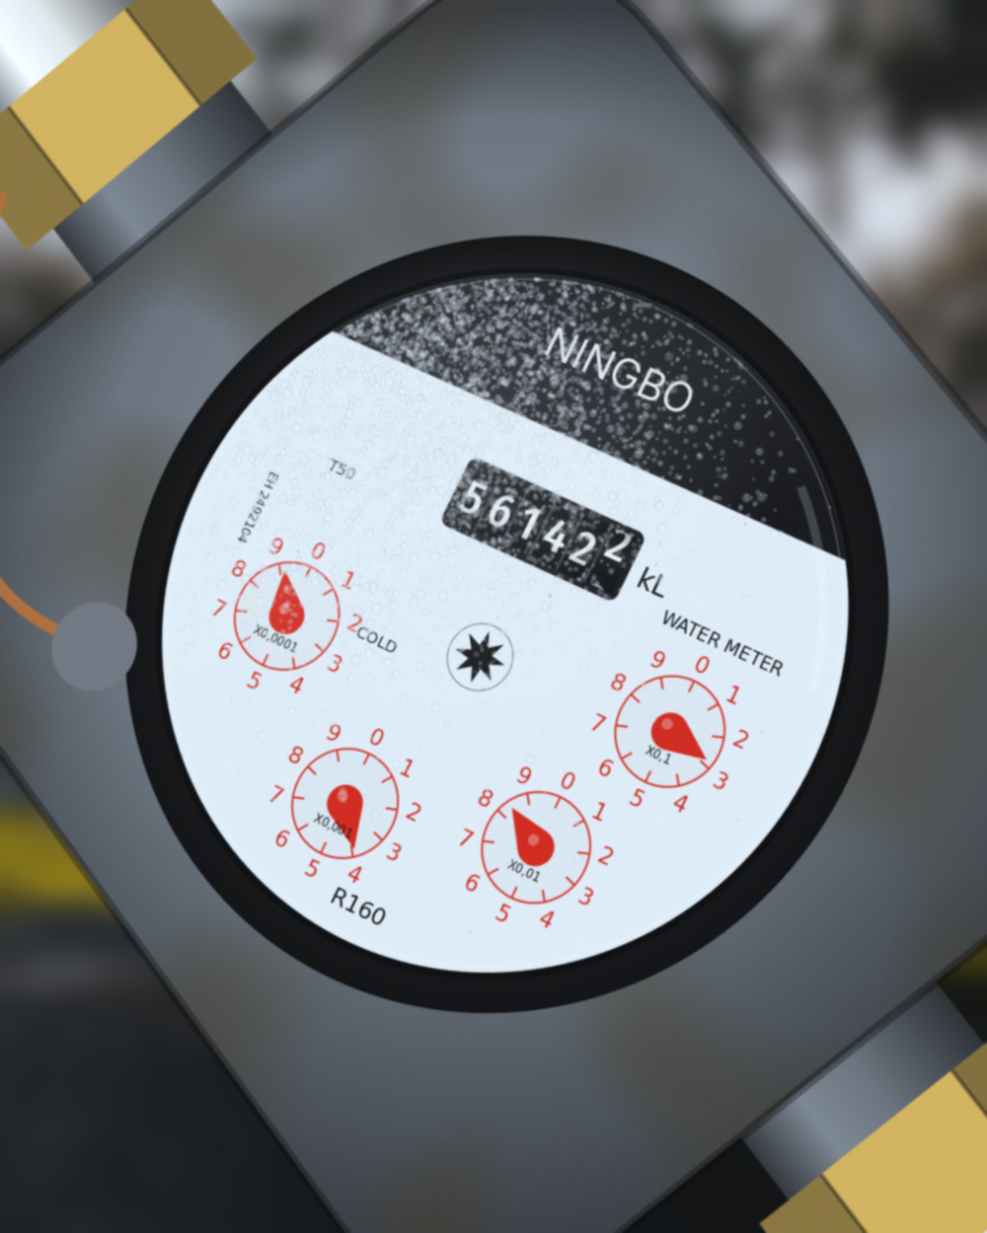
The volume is 561422.2839 (kL)
